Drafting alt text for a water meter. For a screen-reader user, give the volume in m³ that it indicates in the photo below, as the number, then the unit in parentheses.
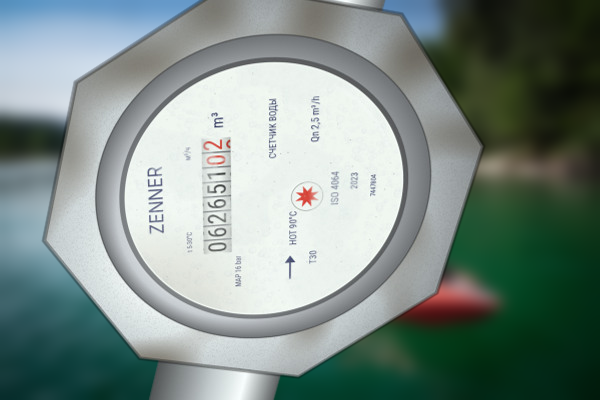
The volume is 62651.02 (m³)
